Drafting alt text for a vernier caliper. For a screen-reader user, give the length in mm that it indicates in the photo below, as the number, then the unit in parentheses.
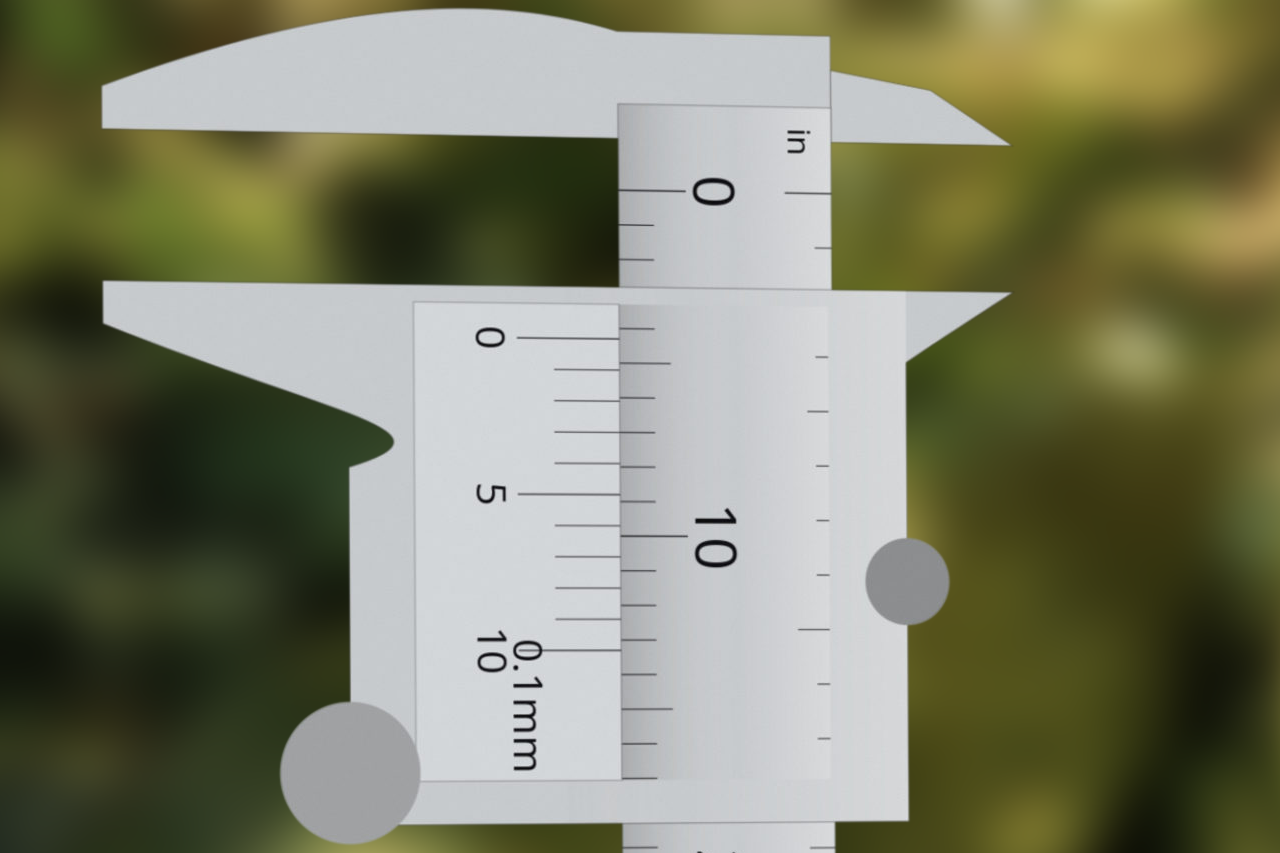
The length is 4.3 (mm)
